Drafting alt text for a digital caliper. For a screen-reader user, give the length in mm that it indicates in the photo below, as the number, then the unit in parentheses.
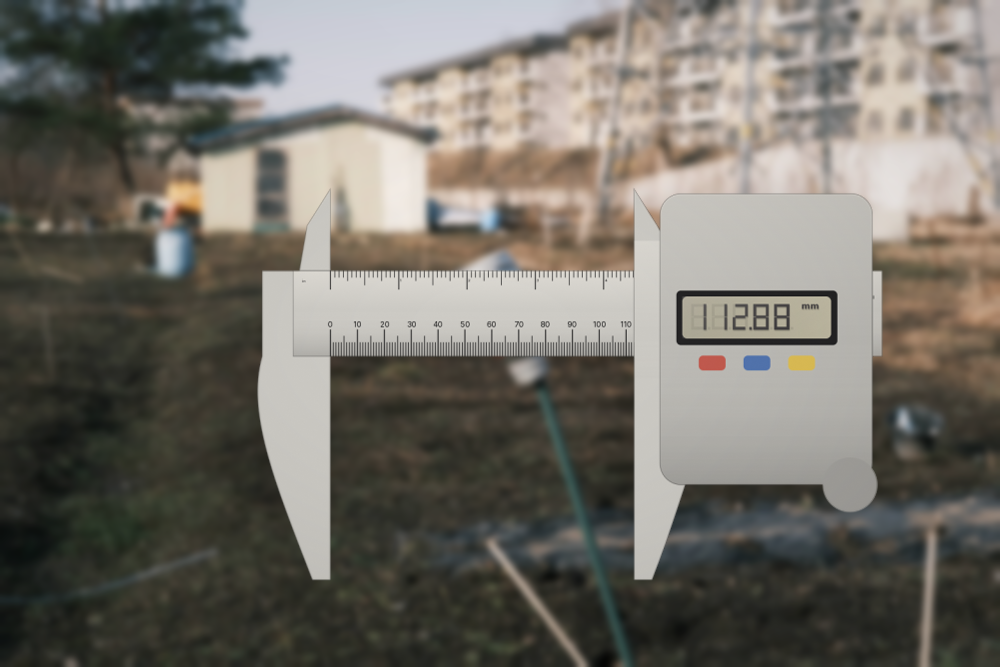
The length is 112.88 (mm)
